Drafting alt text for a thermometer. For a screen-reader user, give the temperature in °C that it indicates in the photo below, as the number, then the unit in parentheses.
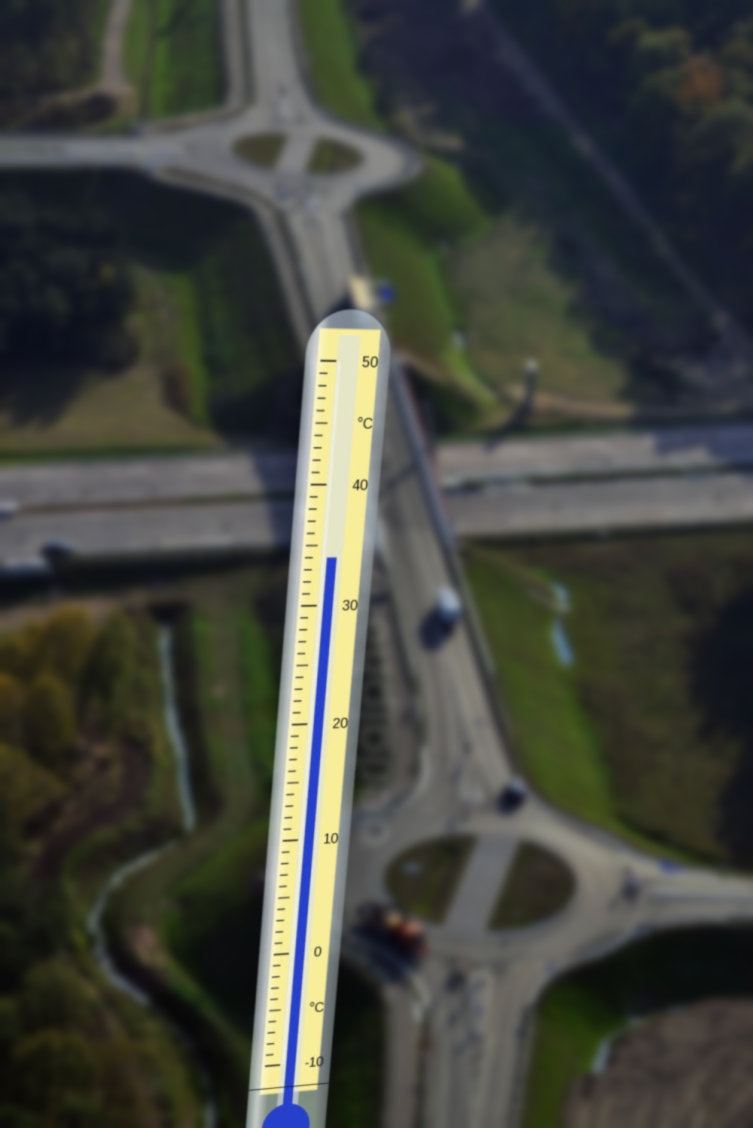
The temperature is 34 (°C)
